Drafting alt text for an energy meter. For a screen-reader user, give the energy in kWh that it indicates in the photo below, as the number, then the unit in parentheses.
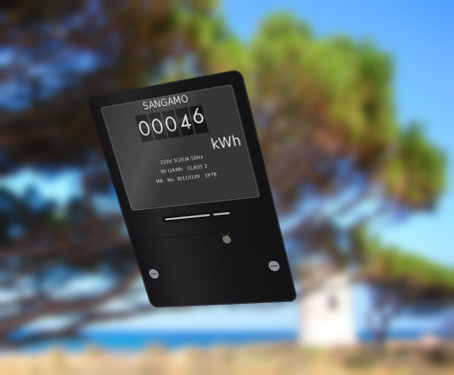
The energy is 46 (kWh)
